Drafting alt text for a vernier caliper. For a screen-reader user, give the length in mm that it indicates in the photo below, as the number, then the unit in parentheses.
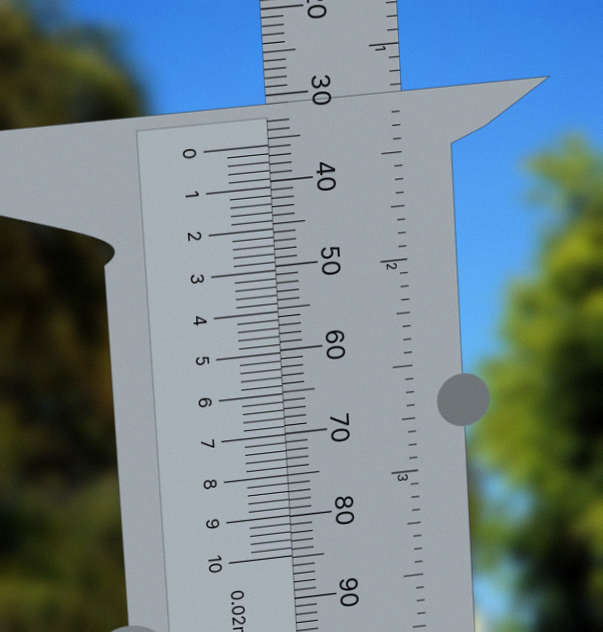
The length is 35.8 (mm)
